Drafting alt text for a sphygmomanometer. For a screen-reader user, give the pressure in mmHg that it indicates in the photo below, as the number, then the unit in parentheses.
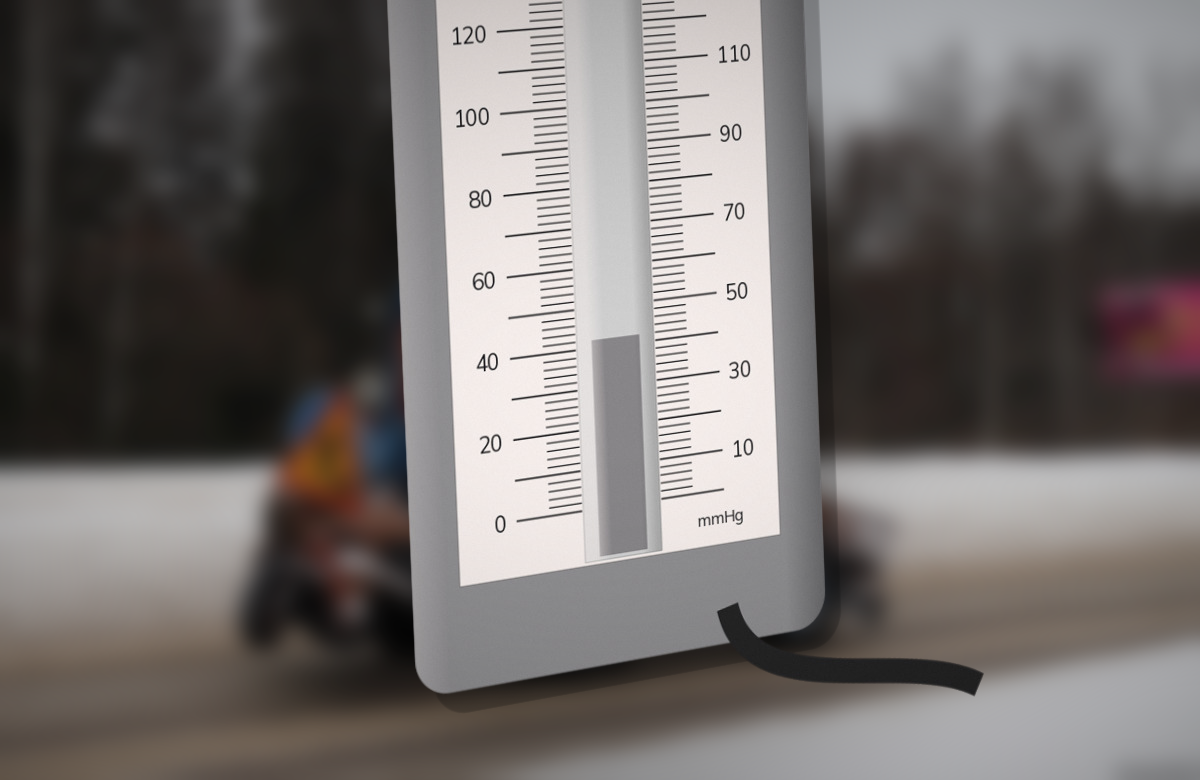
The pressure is 42 (mmHg)
